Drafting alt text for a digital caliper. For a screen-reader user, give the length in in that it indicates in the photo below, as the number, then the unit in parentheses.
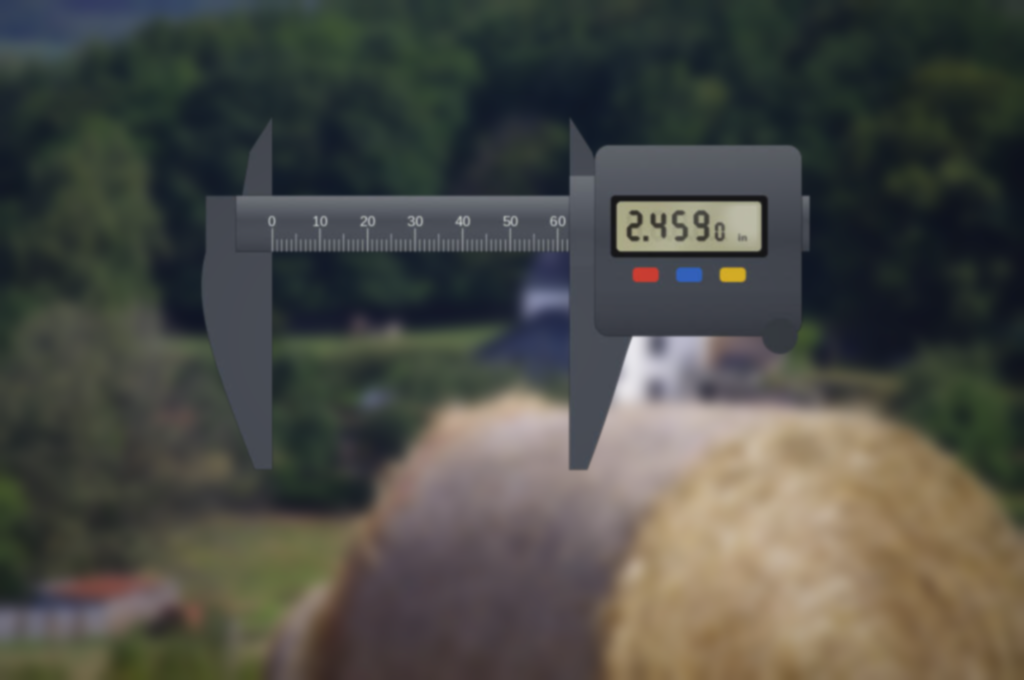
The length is 2.4590 (in)
